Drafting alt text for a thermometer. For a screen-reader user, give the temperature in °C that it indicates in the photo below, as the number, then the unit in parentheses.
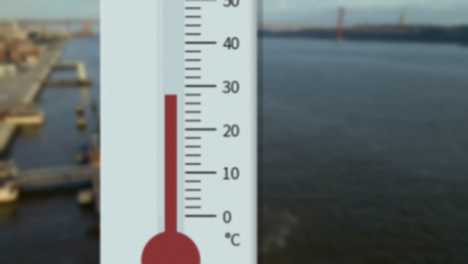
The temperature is 28 (°C)
